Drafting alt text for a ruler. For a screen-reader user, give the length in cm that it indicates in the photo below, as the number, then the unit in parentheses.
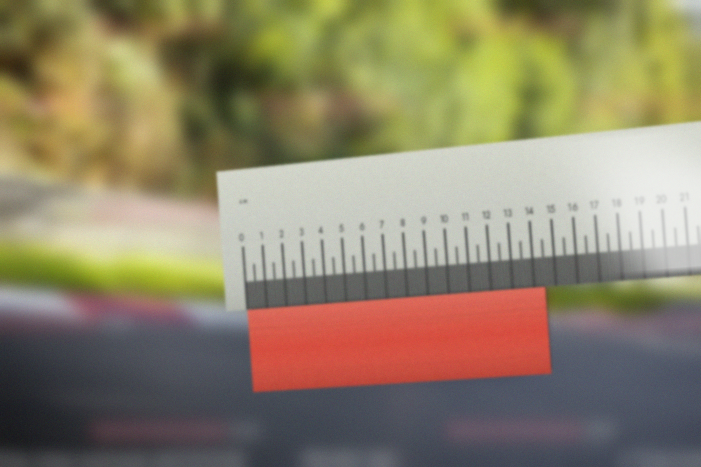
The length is 14.5 (cm)
